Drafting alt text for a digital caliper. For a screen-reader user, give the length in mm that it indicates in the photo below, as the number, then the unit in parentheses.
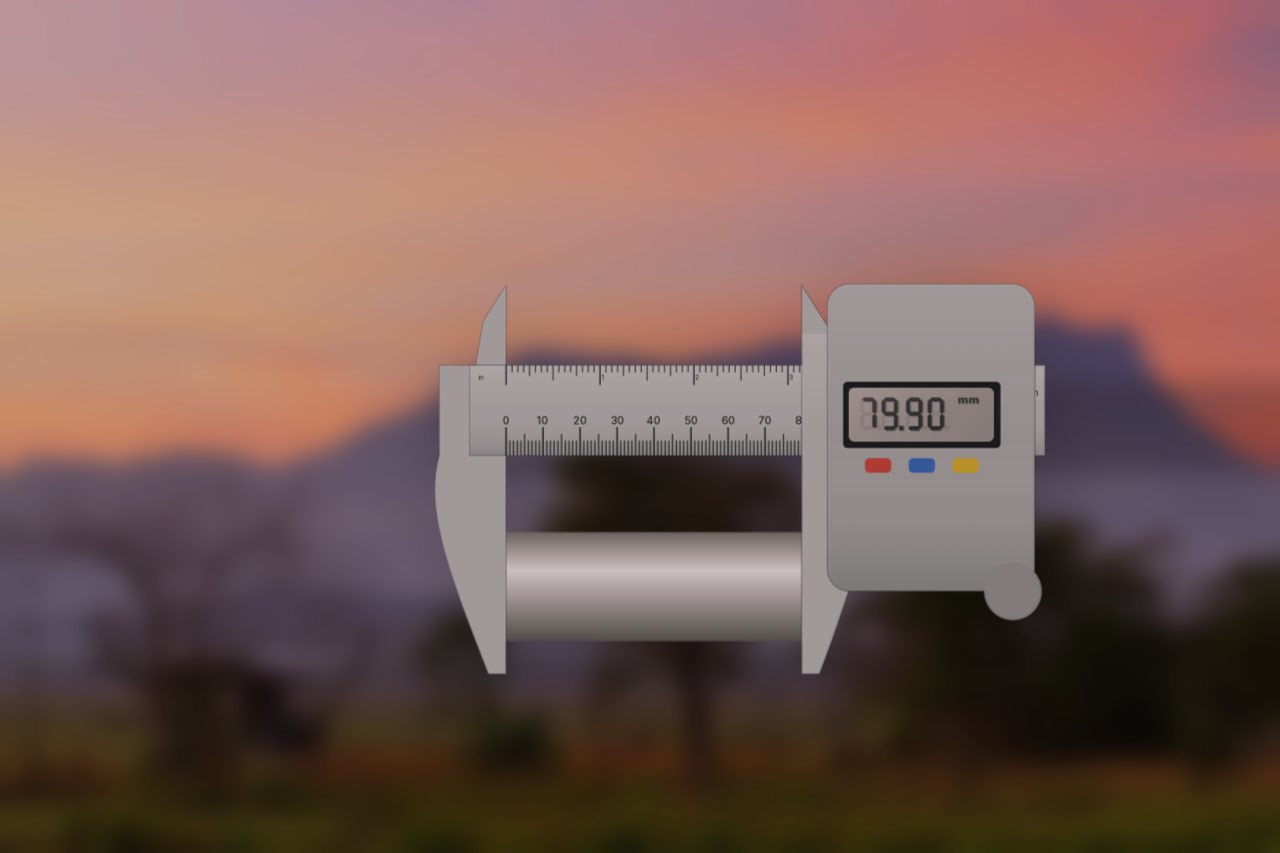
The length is 79.90 (mm)
